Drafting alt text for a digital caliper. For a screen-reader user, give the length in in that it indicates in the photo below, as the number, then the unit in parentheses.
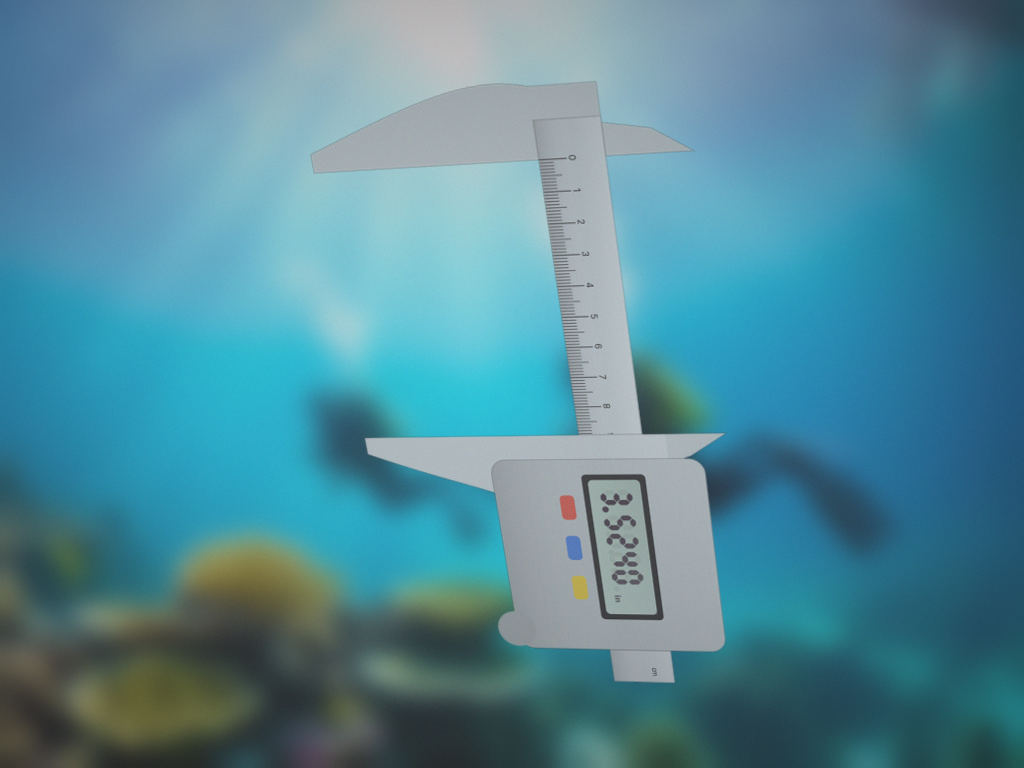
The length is 3.5240 (in)
